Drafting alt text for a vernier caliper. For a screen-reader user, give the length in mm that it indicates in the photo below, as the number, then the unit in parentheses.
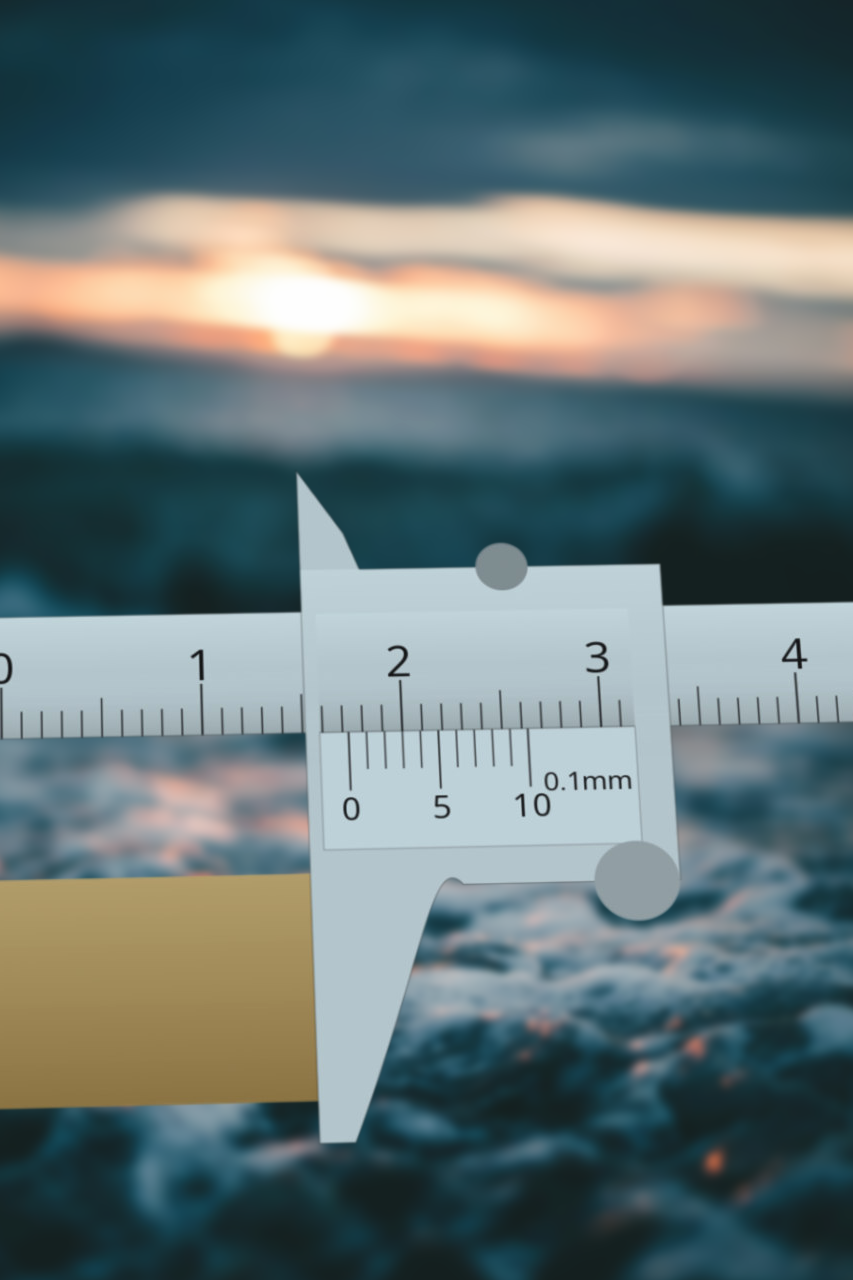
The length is 17.3 (mm)
